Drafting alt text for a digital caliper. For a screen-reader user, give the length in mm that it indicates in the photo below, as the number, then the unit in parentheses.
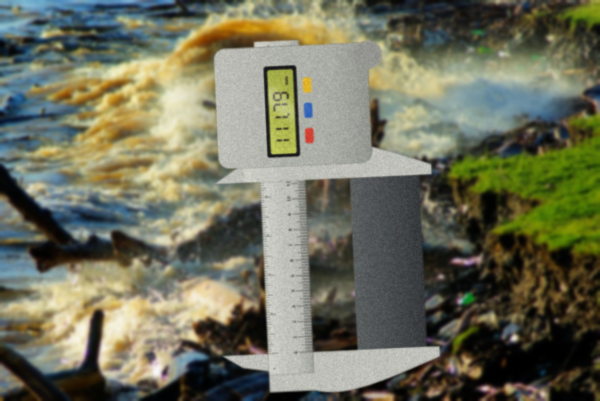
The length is 111.79 (mm)
